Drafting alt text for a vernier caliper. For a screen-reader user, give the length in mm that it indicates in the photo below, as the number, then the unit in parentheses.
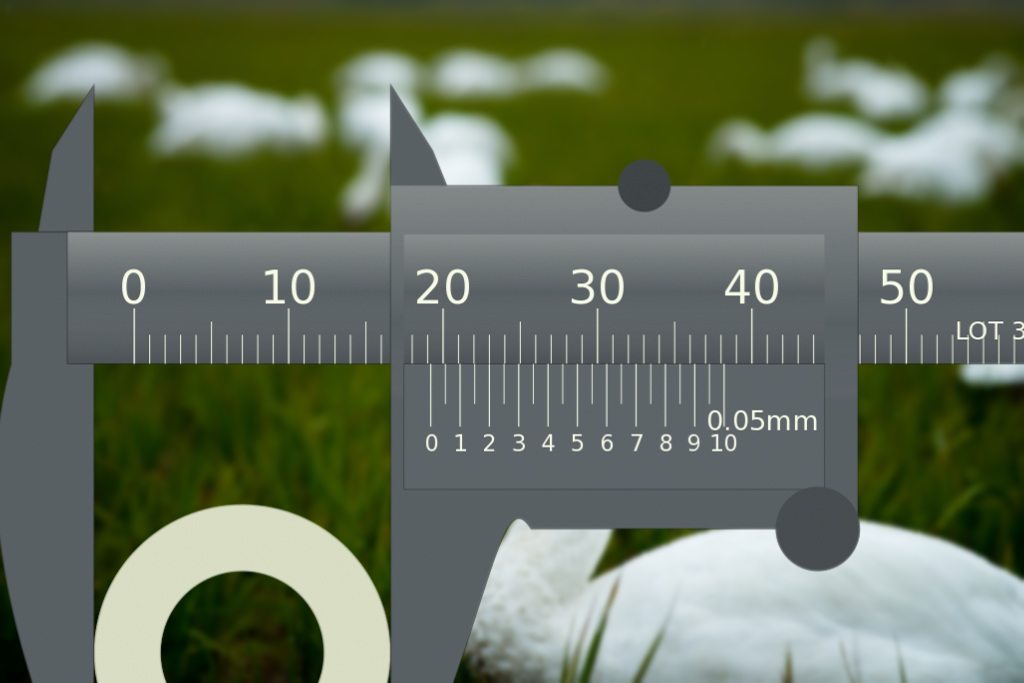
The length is 19.2 (mm)
